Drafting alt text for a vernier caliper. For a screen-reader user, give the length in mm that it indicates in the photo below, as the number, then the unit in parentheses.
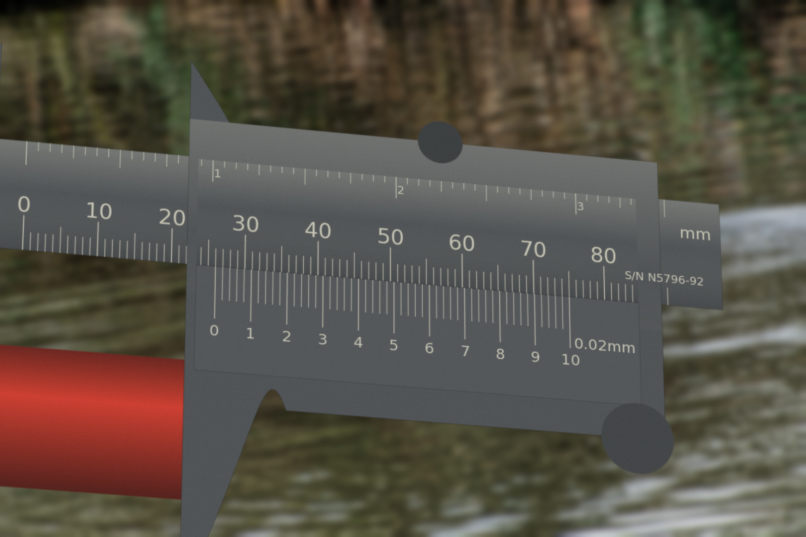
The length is 26.0 (mm)
